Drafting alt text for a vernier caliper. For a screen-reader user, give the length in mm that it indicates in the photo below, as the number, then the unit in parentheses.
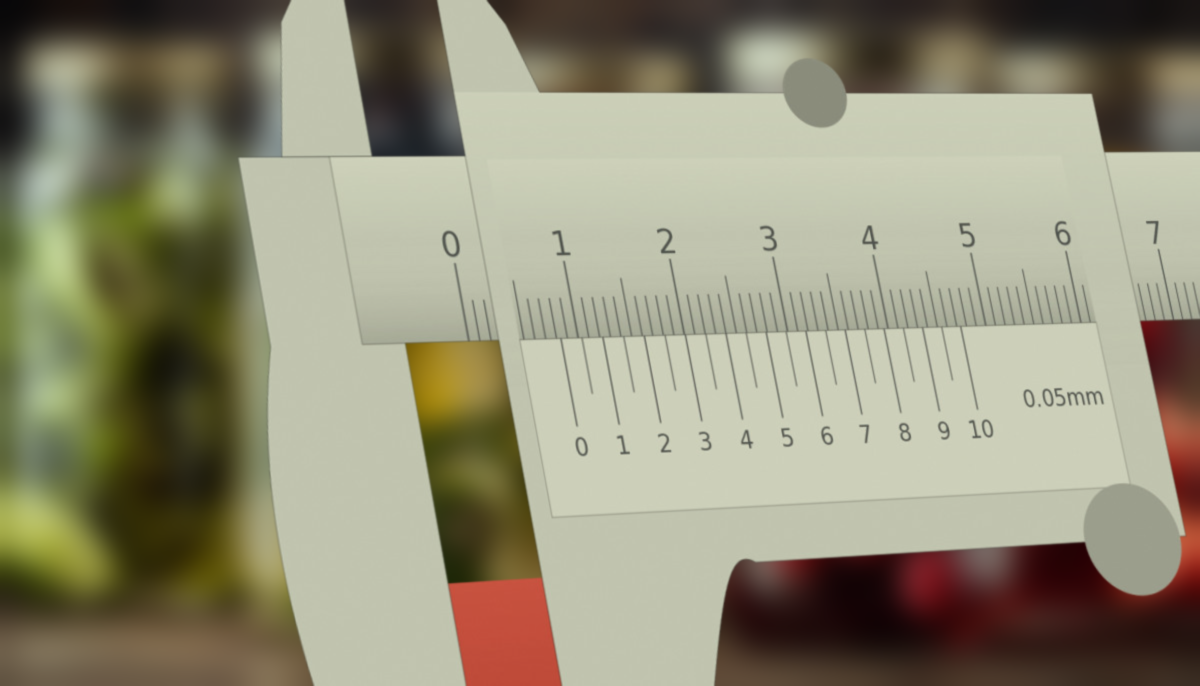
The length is 8.4 (mm)
